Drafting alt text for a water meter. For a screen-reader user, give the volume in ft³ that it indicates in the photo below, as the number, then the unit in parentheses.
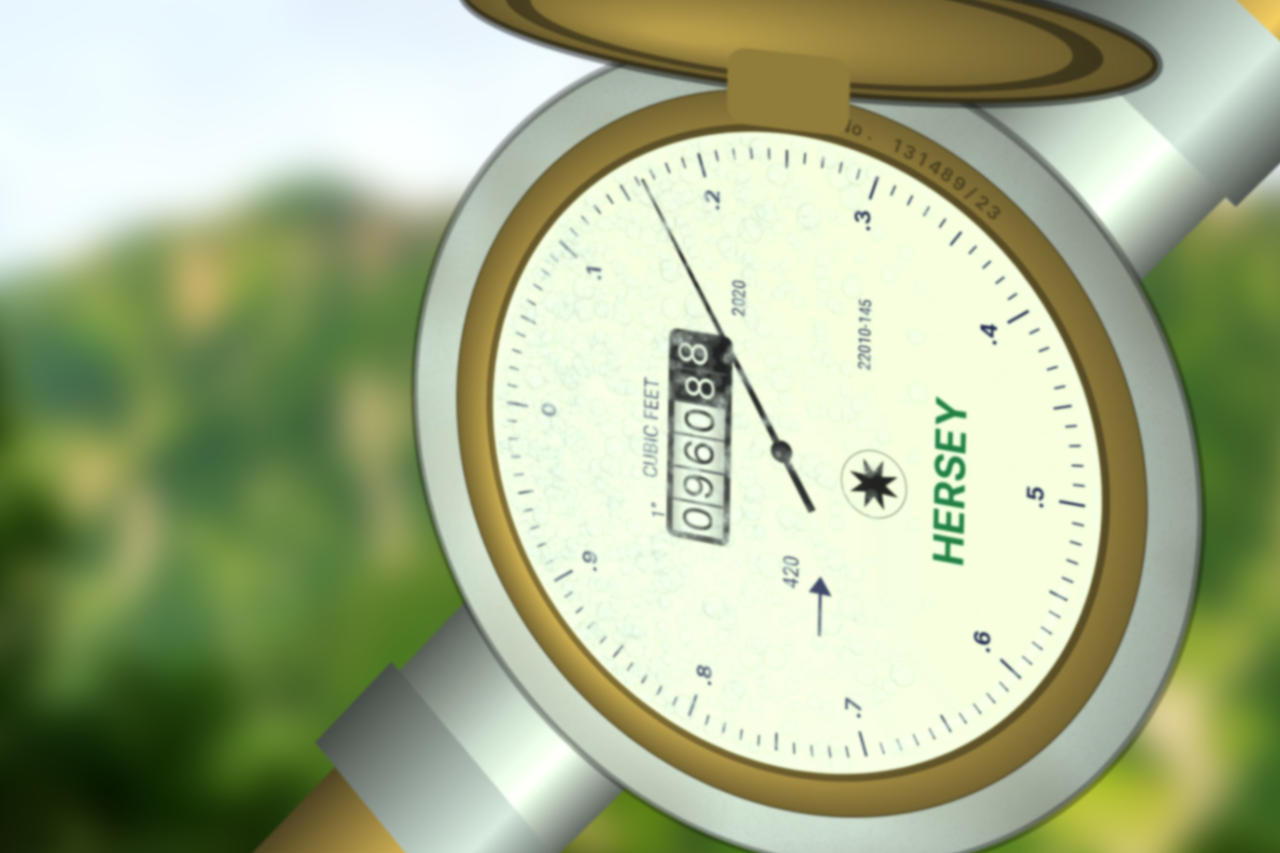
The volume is 96088.16 (ft³)
